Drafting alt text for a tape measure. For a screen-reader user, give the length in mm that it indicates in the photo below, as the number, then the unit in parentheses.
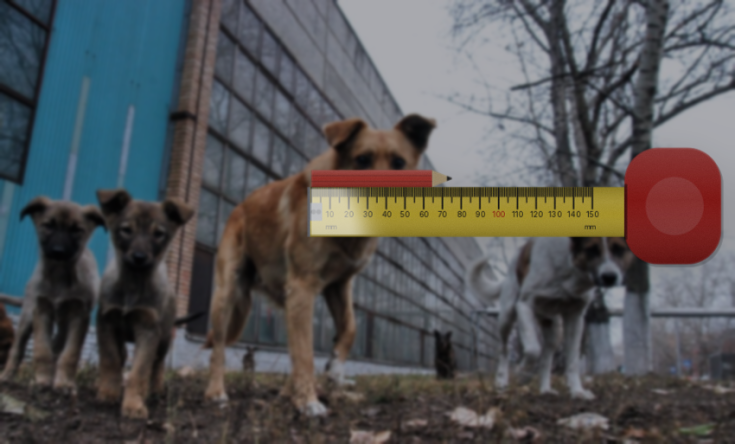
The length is 75 (mm)
